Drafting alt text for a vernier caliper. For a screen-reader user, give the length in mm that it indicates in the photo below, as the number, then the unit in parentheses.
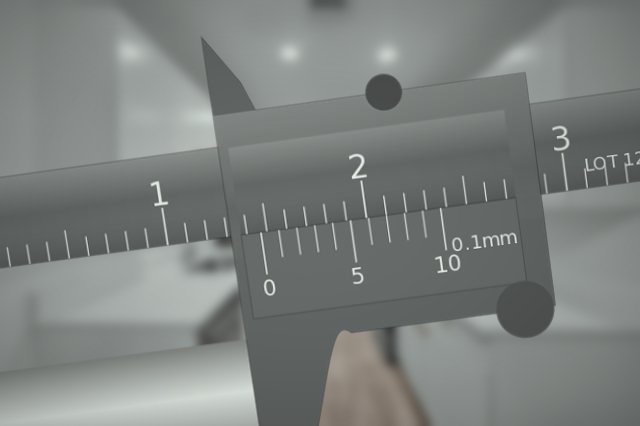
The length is 14.7 (mm)
